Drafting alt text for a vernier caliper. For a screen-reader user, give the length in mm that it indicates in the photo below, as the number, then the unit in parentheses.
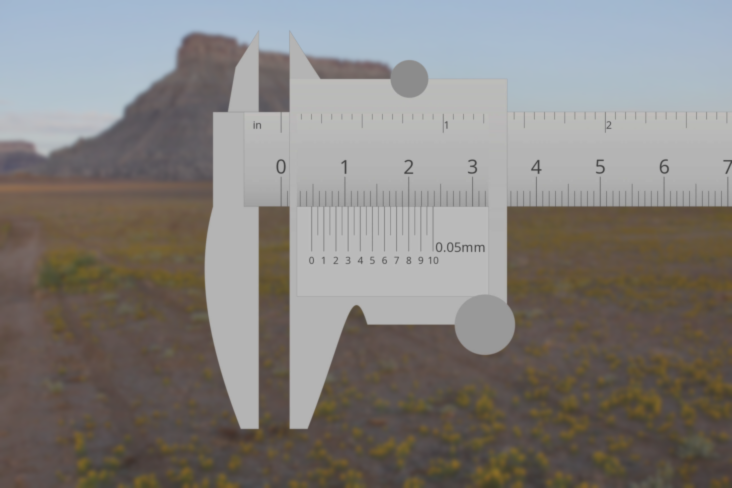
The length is 4.8 (mm)
